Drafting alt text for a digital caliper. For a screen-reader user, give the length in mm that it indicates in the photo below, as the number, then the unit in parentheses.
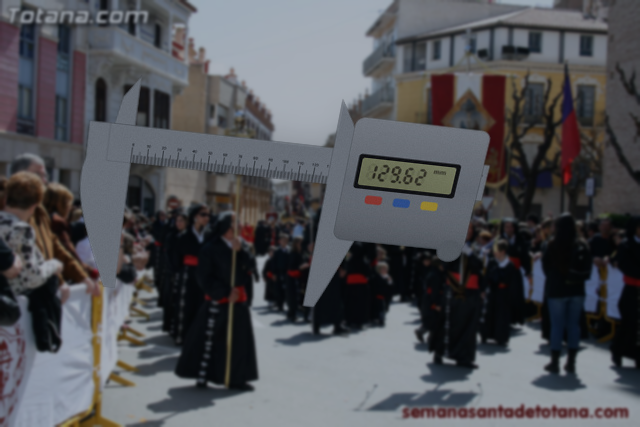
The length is 129.62 (mm)
